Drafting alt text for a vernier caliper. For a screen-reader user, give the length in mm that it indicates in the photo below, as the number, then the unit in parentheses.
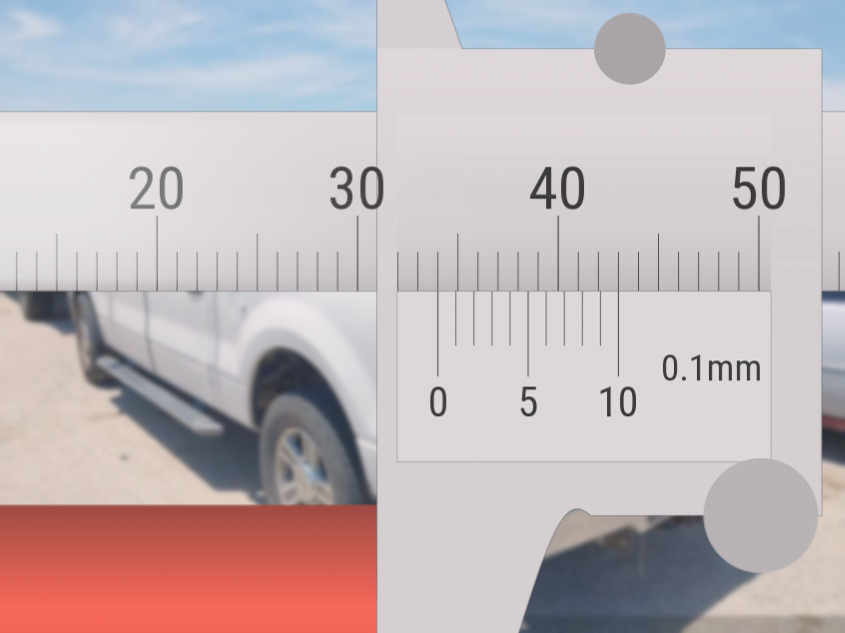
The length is 34.0 (mm)
